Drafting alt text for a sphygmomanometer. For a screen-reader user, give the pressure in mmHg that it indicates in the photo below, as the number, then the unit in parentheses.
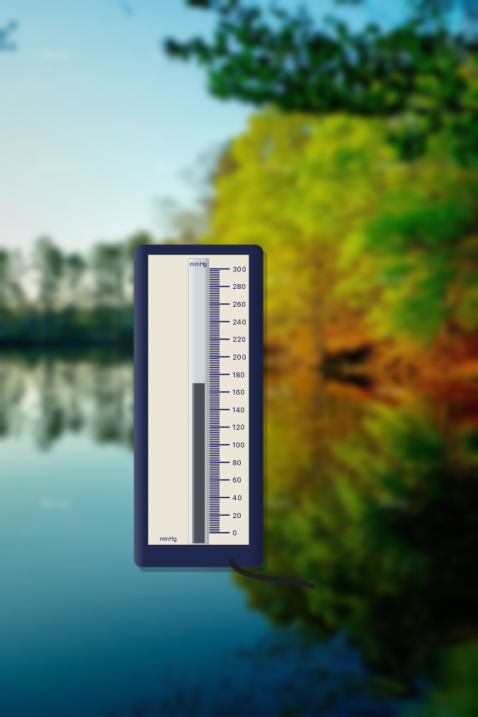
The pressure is 170 (mmHg)
